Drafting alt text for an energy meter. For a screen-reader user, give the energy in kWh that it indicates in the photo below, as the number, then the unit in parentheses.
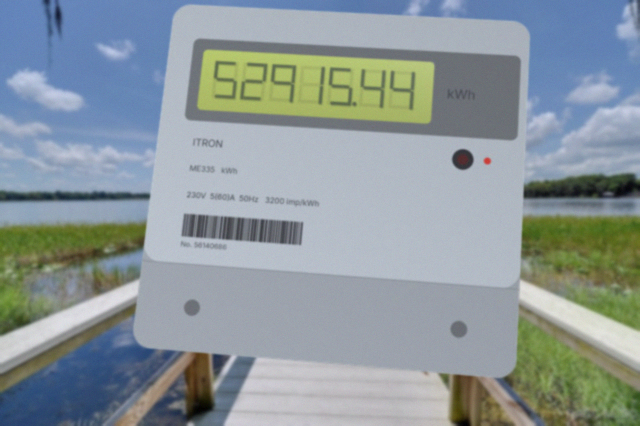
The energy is 52915.44 (kWh)
